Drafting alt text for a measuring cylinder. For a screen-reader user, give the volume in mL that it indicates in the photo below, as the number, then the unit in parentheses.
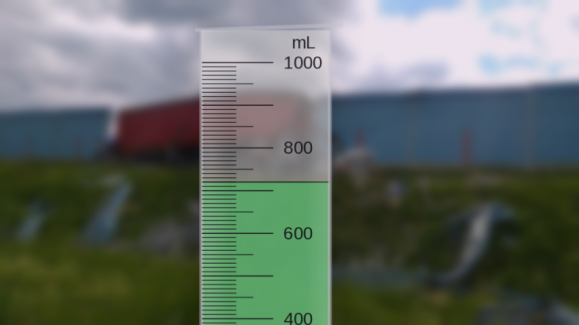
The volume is 720 (mL)
